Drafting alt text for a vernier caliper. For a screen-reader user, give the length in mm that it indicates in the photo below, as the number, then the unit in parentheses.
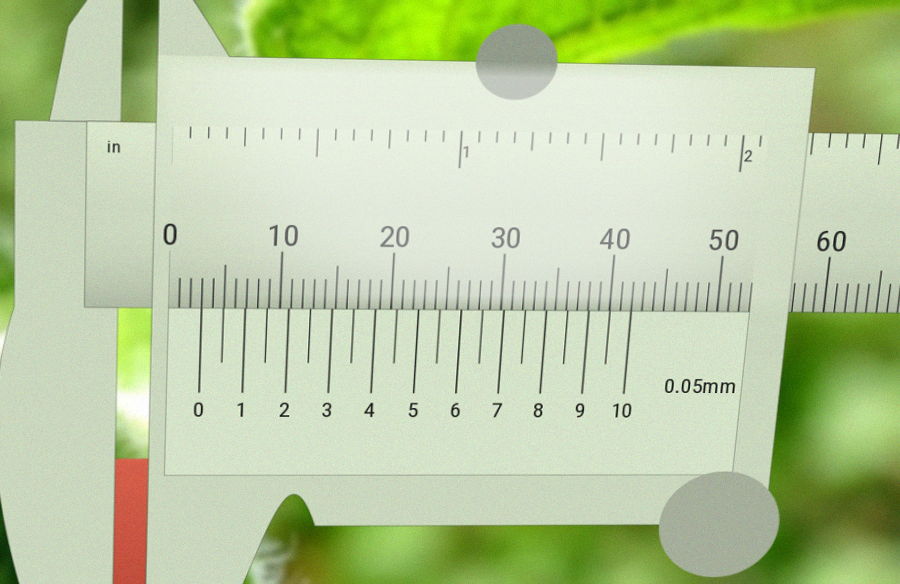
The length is 3.0 (mm)
